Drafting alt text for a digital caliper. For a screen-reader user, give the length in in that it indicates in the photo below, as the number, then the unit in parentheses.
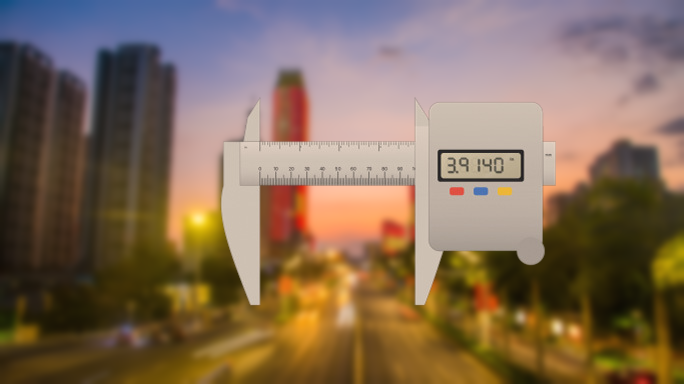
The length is 3.9140 (in)
